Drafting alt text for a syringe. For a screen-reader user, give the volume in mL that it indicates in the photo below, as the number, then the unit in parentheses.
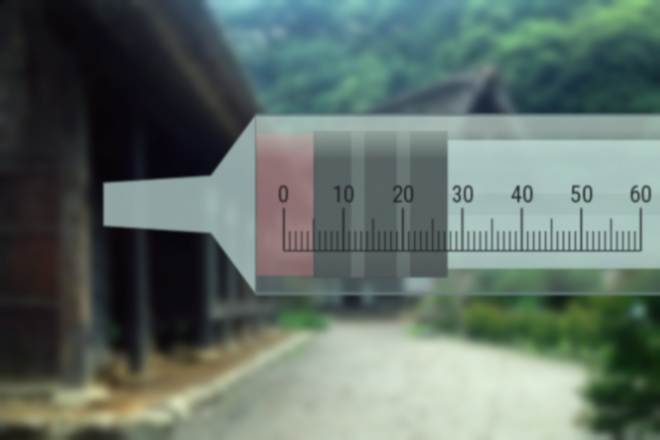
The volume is 5 (mL)
